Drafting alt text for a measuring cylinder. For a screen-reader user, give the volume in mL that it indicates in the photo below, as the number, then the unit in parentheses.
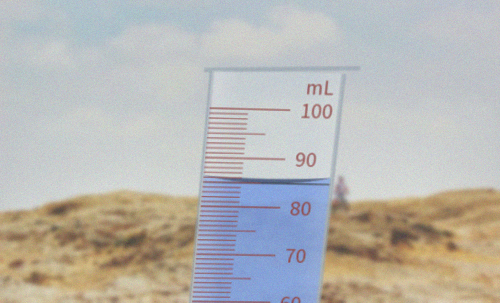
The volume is 85 (mL)
